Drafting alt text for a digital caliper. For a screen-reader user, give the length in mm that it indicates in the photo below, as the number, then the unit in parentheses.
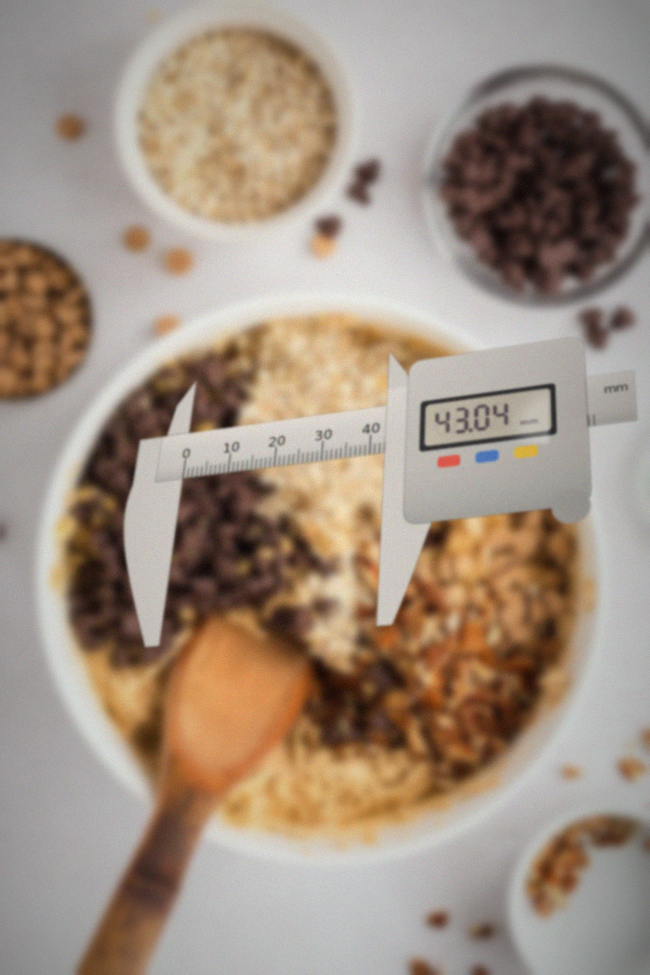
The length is 43.04 (mm)
